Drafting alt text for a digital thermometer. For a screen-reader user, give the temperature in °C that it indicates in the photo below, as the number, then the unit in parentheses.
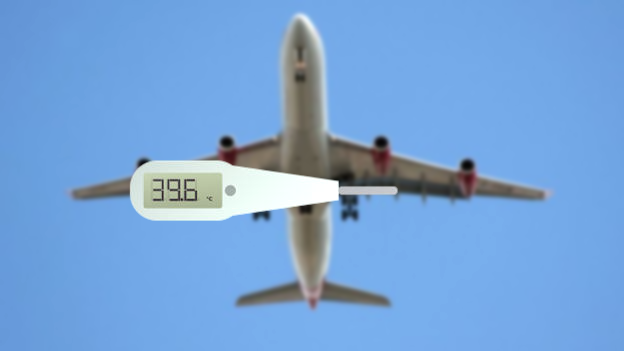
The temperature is 39.6 (°C)
